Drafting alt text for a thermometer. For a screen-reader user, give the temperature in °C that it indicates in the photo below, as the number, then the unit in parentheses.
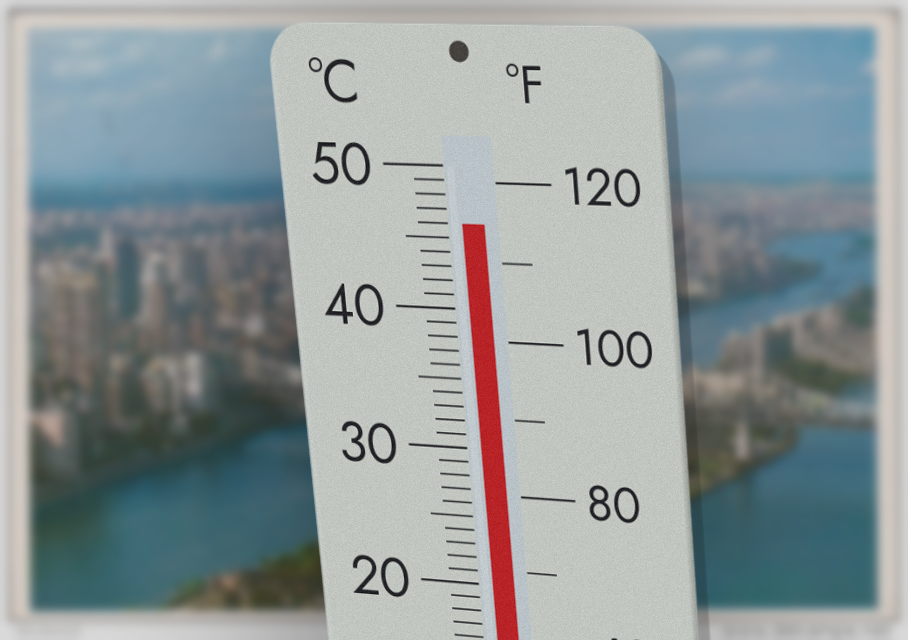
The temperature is 46 (°C)
